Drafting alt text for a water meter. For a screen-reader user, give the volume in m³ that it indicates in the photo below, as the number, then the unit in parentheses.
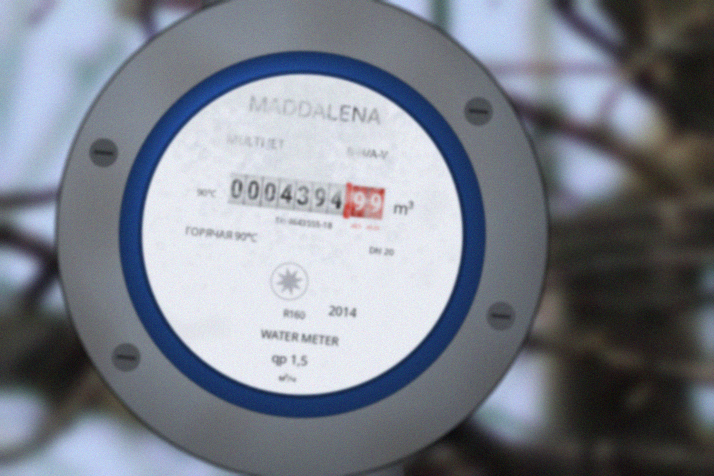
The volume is 4394.99 (m³)
